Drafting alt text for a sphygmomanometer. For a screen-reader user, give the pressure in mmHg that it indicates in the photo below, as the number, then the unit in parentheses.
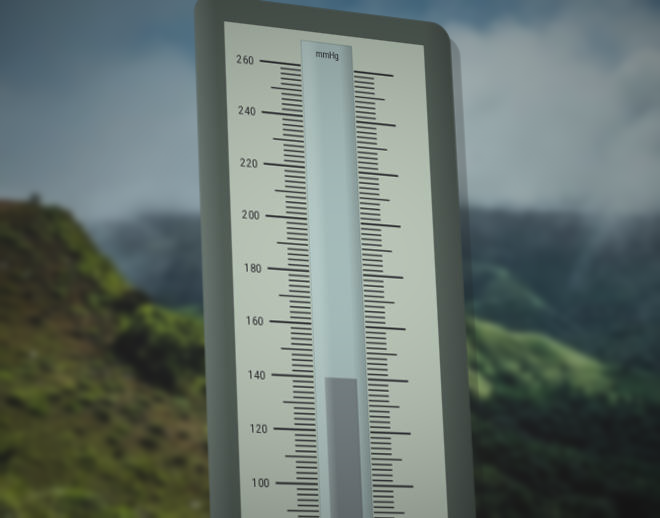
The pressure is 140 (mmHg)
